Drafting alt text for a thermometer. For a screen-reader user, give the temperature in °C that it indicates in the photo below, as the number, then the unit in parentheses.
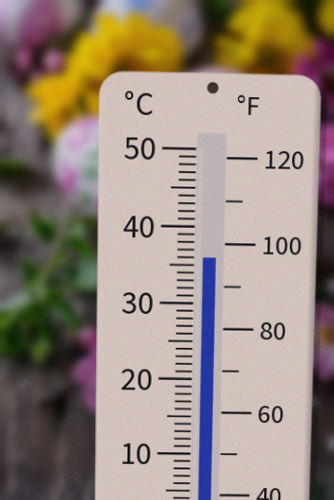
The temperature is 36 (°C)
